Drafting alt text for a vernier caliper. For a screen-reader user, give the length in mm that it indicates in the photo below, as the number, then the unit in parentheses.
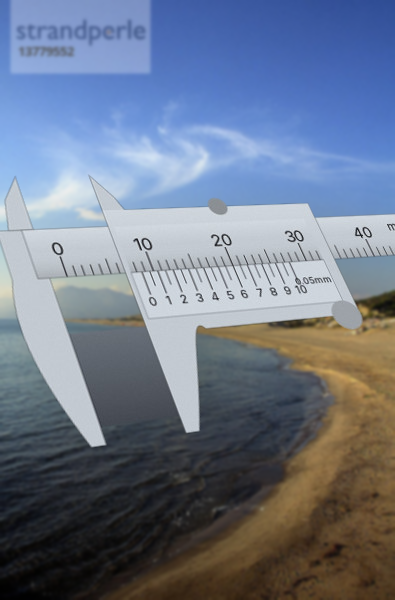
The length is 8.6 (mm)
